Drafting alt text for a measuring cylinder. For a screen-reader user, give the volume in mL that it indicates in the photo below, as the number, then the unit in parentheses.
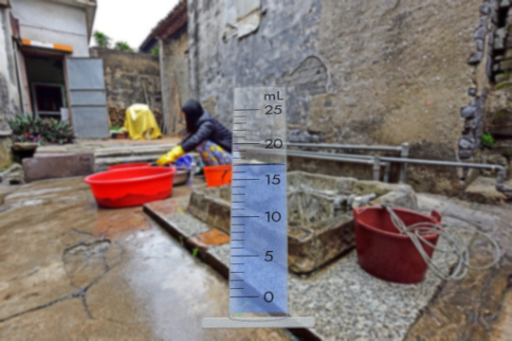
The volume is 17 (mL)
